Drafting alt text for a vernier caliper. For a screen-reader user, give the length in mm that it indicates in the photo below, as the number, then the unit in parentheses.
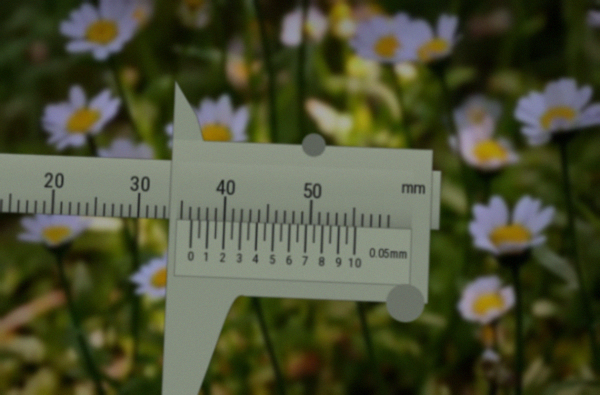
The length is 36.2 (mm)
